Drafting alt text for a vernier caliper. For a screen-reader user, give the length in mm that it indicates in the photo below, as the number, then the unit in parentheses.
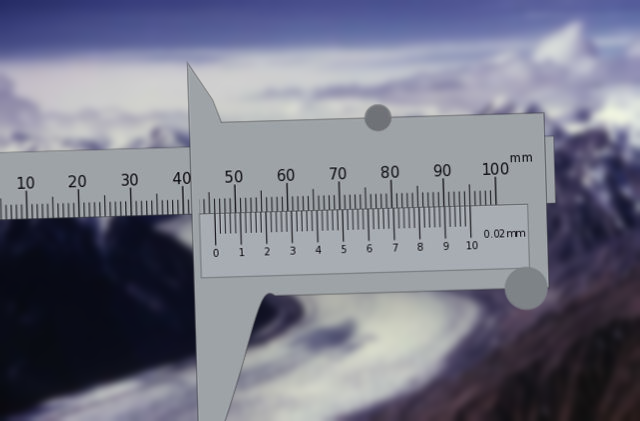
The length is 46.0 (mm)
